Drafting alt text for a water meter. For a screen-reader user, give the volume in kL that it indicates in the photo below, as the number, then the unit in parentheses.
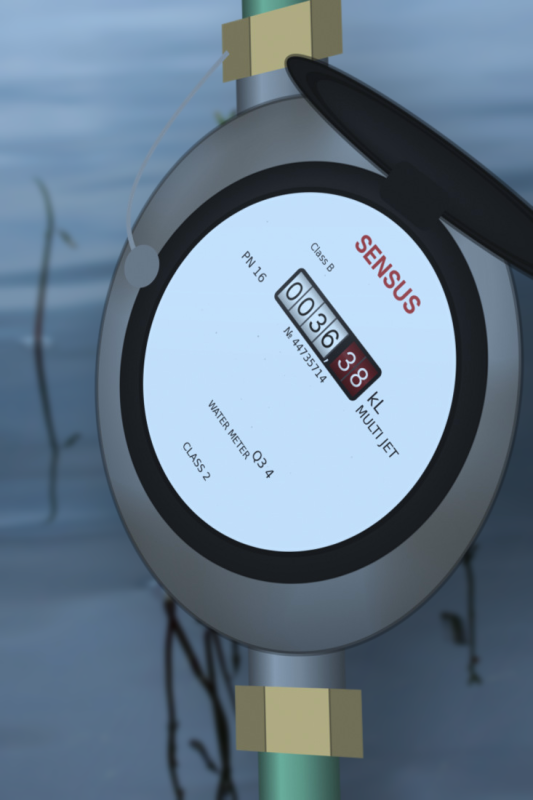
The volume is 36.38 (kL)
